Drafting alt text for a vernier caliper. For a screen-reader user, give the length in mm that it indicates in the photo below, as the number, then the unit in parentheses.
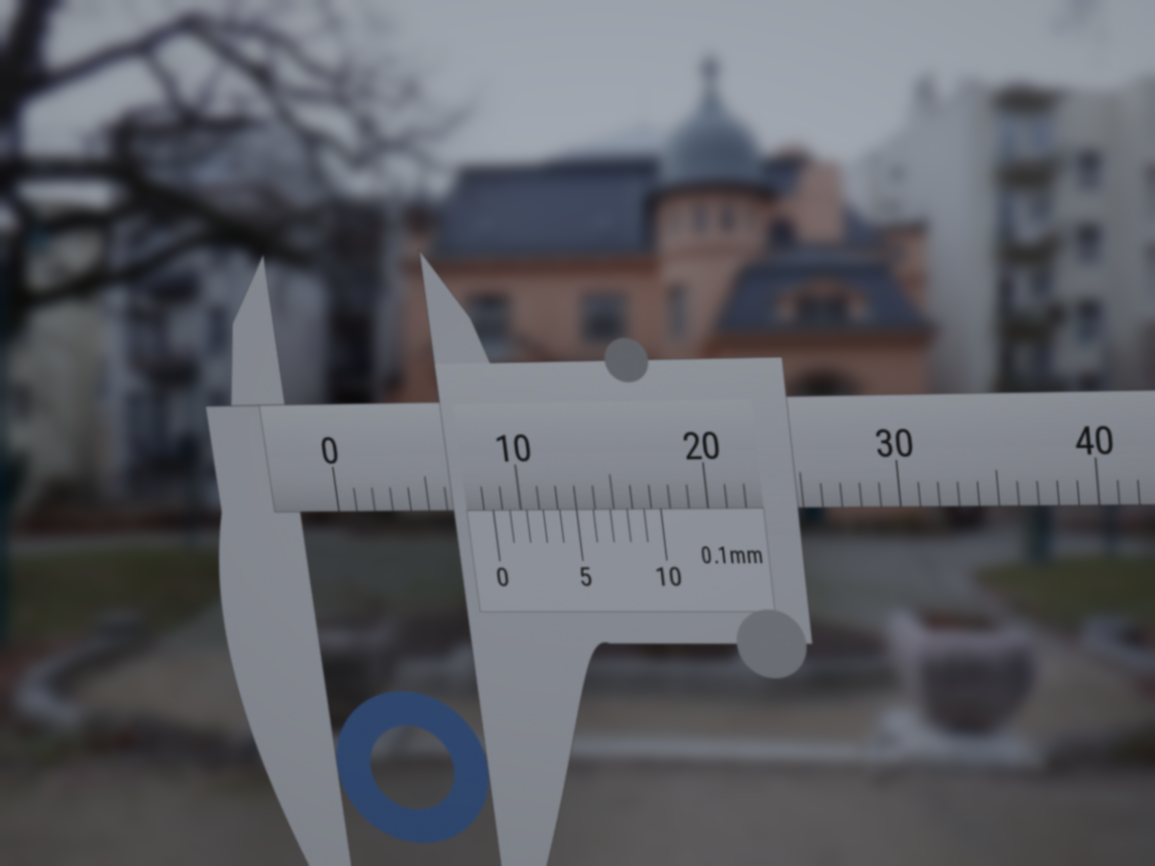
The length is 8.5 (mm)
